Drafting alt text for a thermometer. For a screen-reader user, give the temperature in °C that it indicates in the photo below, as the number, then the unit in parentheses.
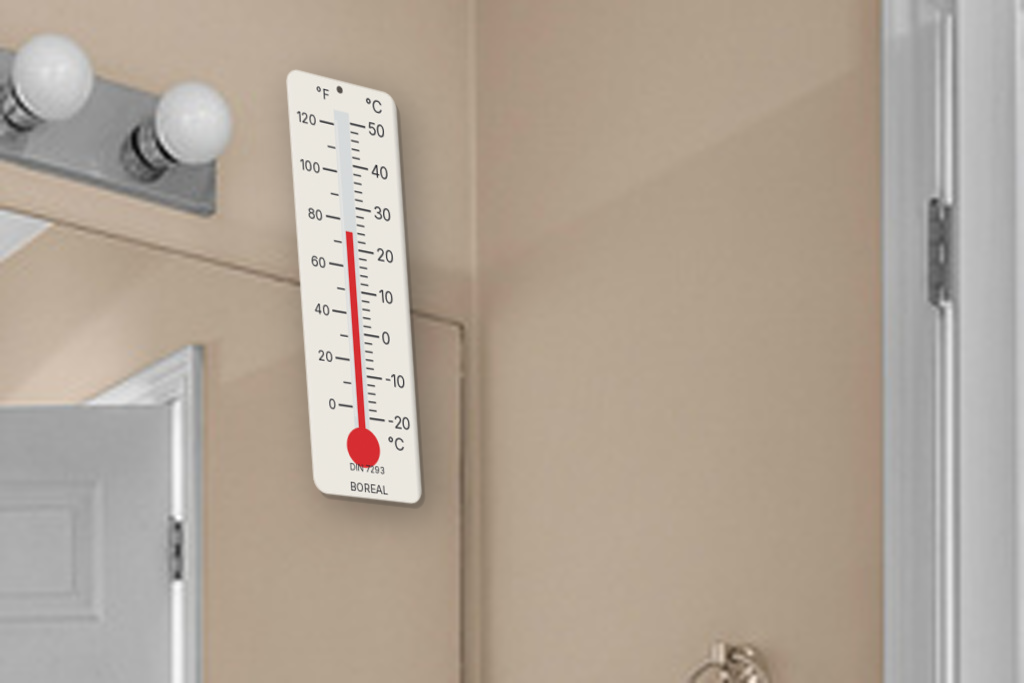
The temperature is 24 (°C)
